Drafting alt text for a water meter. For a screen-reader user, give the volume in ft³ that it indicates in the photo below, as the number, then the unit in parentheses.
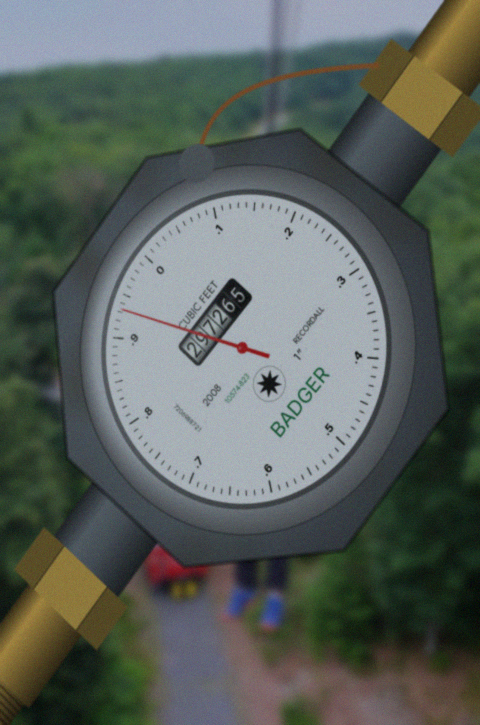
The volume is 297264.93 (ft³)
